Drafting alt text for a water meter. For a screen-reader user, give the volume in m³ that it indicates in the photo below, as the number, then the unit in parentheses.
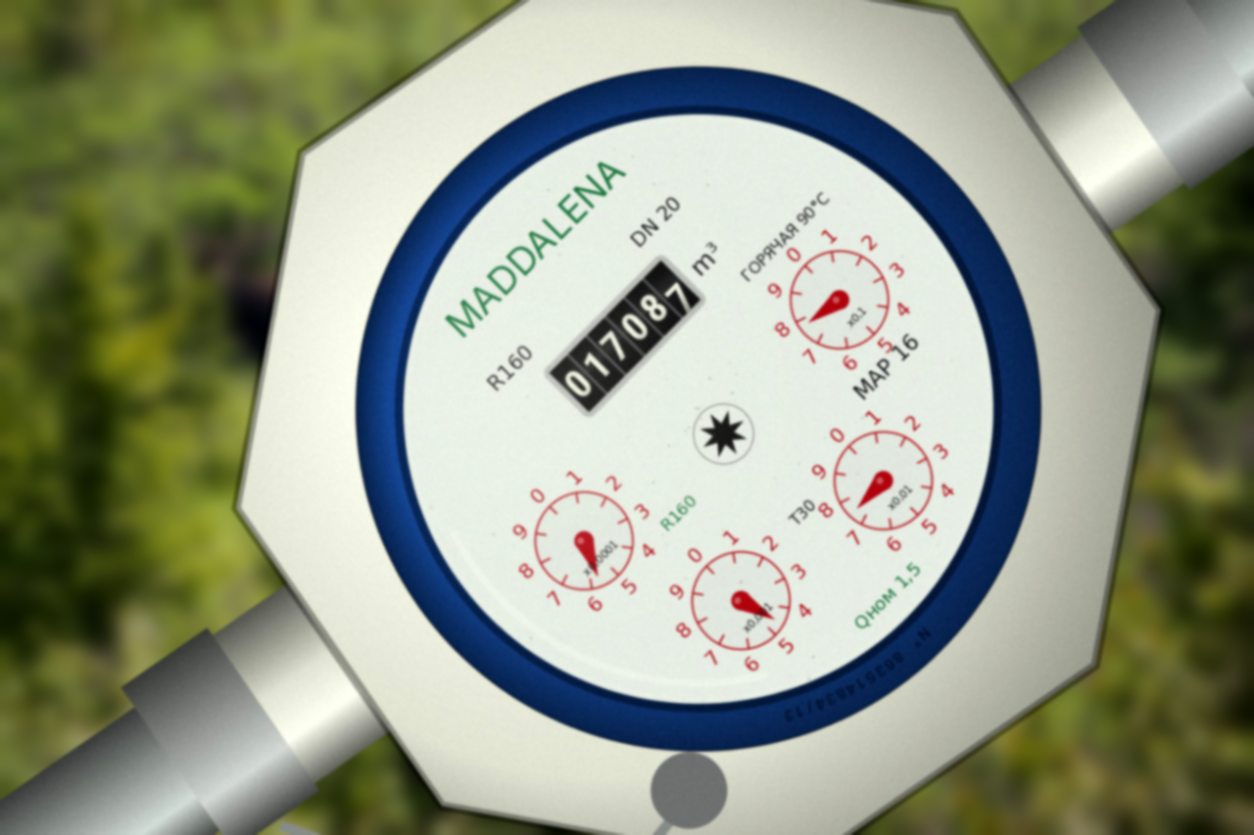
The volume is 17086.7745 (m³)
